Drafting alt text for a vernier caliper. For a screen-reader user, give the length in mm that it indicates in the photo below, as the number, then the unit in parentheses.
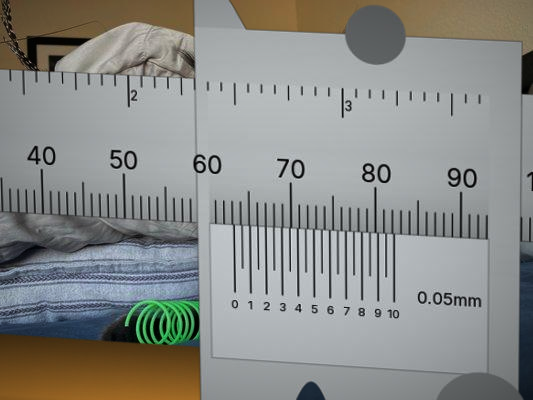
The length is 63.2 (mm)
